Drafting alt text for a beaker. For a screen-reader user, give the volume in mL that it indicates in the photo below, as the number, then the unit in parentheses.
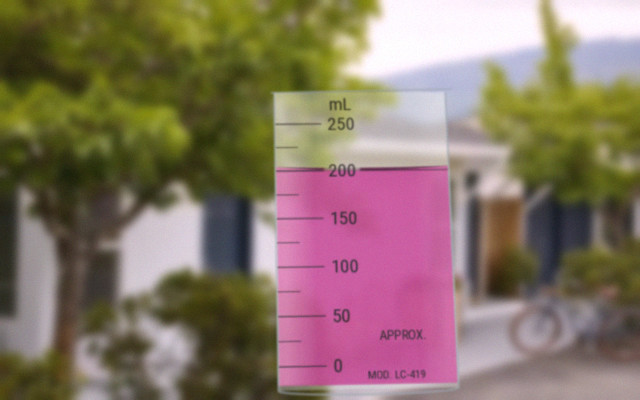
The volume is 200 (mL)
